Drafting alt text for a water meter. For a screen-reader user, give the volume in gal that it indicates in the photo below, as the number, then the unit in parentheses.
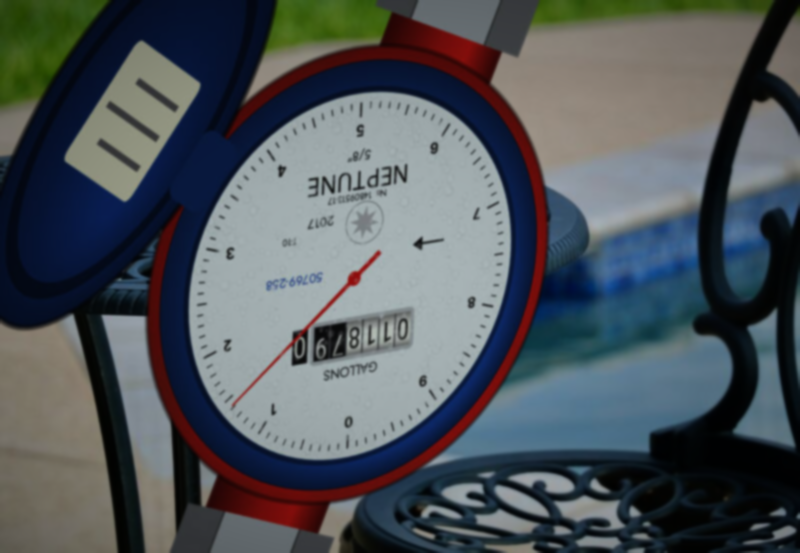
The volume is 118791.4 (gal)
